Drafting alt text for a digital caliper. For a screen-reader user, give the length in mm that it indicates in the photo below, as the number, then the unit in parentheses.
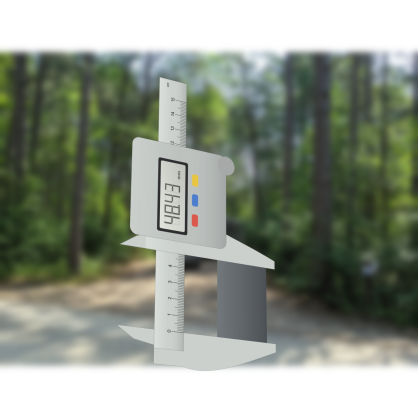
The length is 48.43 (mm)
